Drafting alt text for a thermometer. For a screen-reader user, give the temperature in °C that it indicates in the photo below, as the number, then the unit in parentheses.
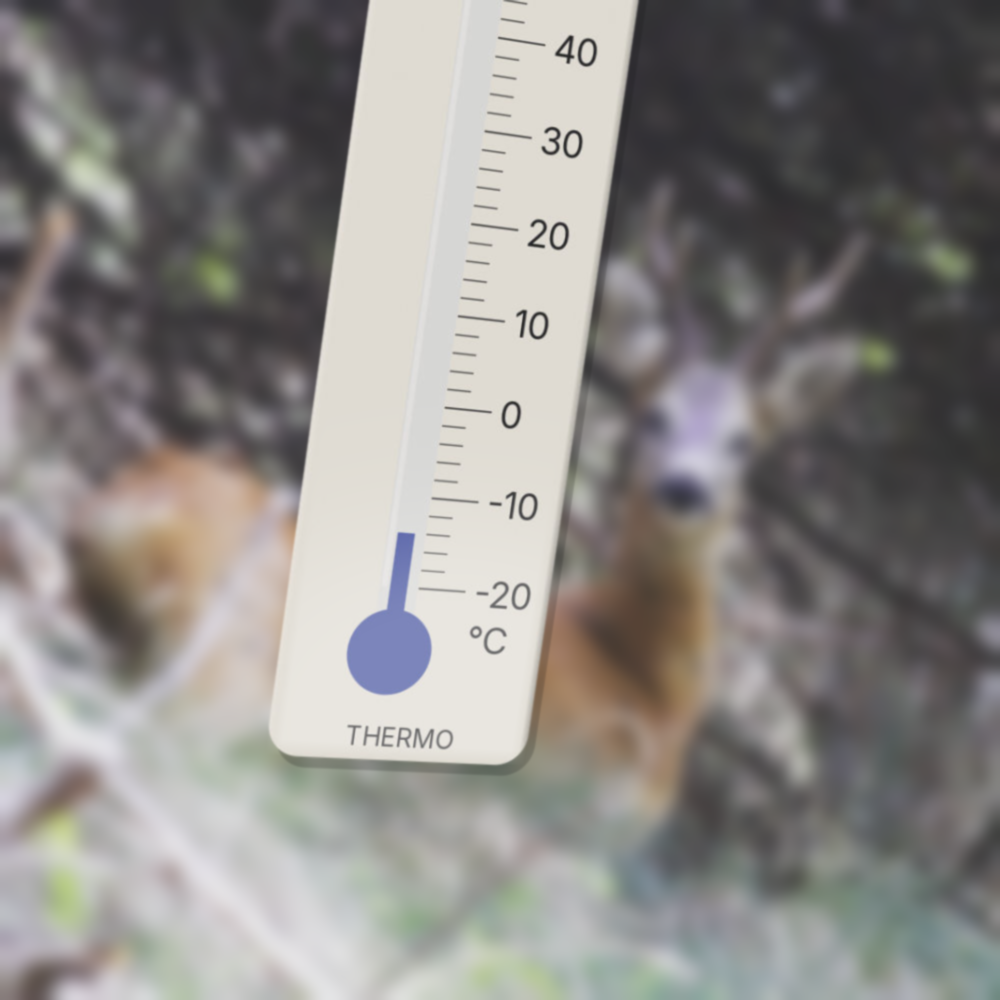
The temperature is -14 (°C)
